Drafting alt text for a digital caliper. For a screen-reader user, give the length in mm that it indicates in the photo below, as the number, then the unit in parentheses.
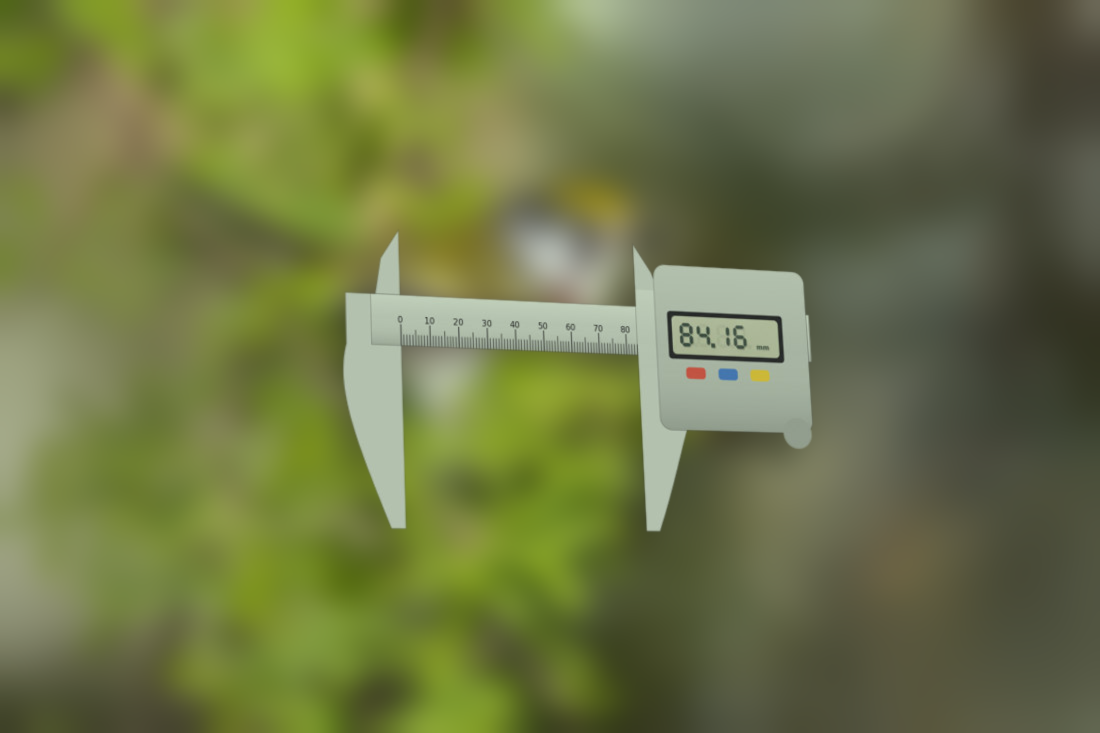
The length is 84.16 (mm)
